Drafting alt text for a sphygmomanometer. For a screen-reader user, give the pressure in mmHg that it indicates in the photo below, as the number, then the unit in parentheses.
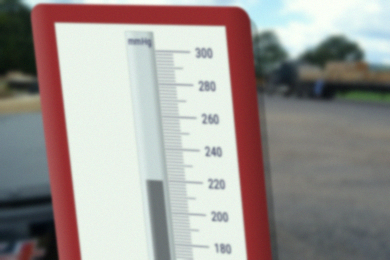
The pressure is 220 (mmHg)
